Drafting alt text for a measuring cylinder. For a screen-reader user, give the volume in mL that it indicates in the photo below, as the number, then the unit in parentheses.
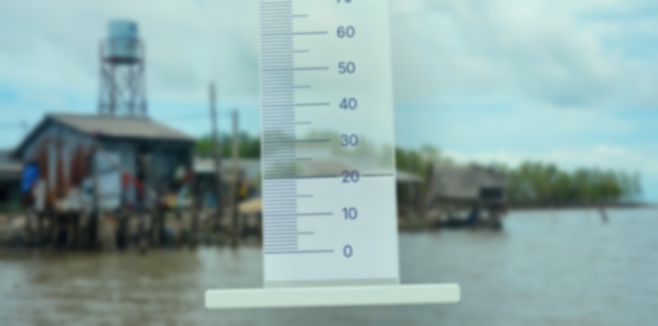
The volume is 20 (mL)
